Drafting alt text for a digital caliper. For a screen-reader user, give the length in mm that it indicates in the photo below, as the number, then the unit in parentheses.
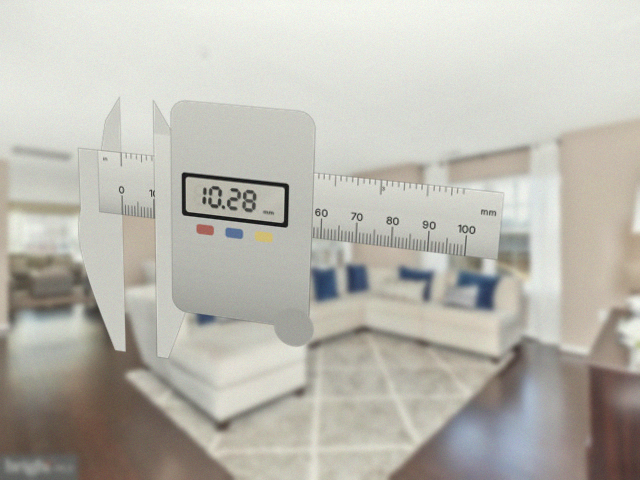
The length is 10.28 (mm)
